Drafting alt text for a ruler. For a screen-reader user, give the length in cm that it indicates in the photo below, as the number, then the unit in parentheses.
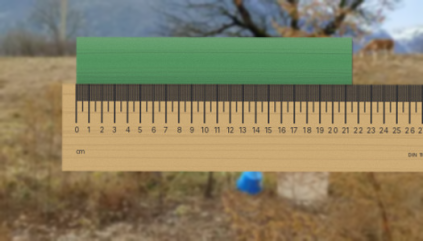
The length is 21.5 (cm)
